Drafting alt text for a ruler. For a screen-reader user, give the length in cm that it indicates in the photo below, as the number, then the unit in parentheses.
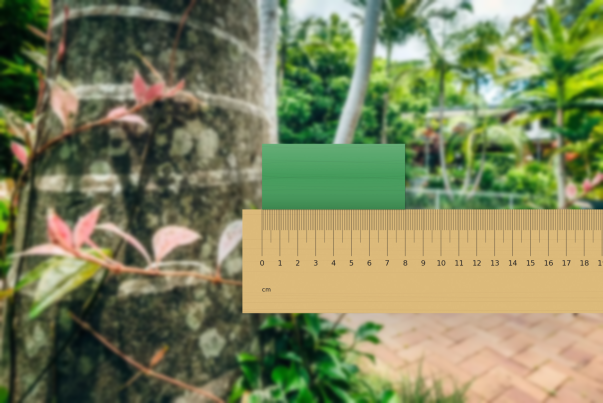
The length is 8 (cm)
